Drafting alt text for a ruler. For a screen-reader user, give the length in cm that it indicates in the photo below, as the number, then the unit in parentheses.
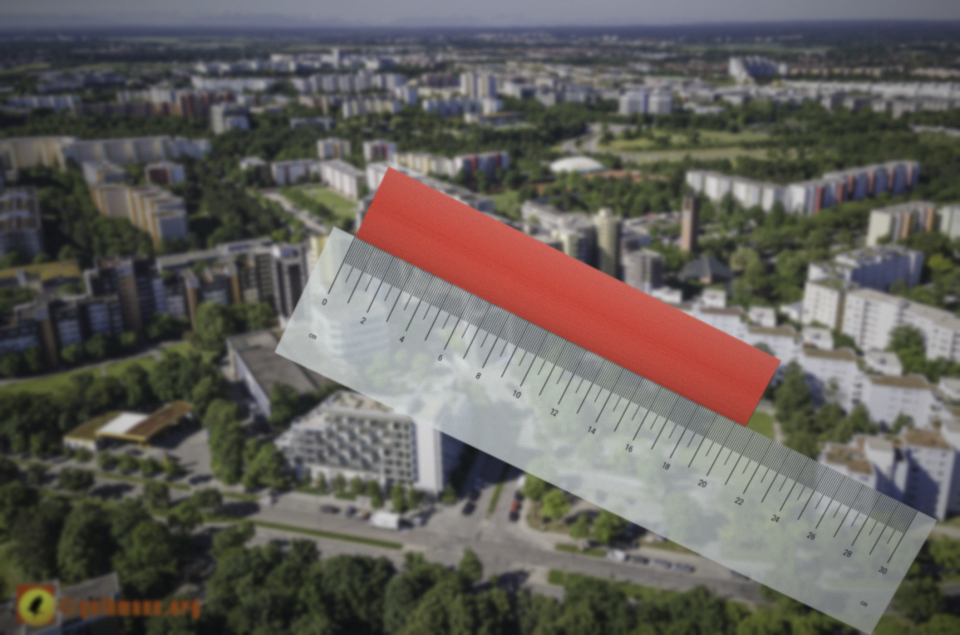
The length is 20.5 (cm)
